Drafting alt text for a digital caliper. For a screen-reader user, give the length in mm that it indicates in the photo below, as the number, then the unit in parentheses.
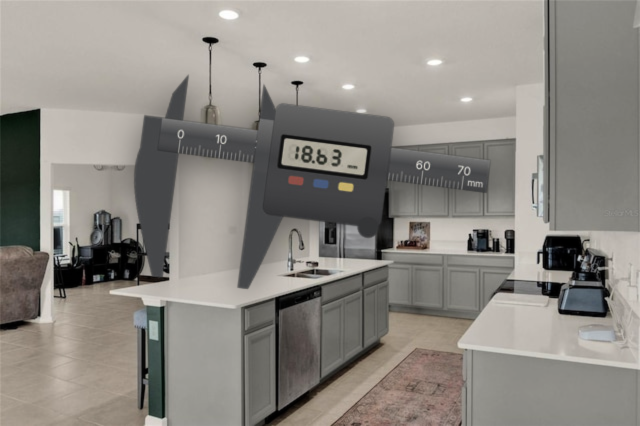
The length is 18.63 (mm)
